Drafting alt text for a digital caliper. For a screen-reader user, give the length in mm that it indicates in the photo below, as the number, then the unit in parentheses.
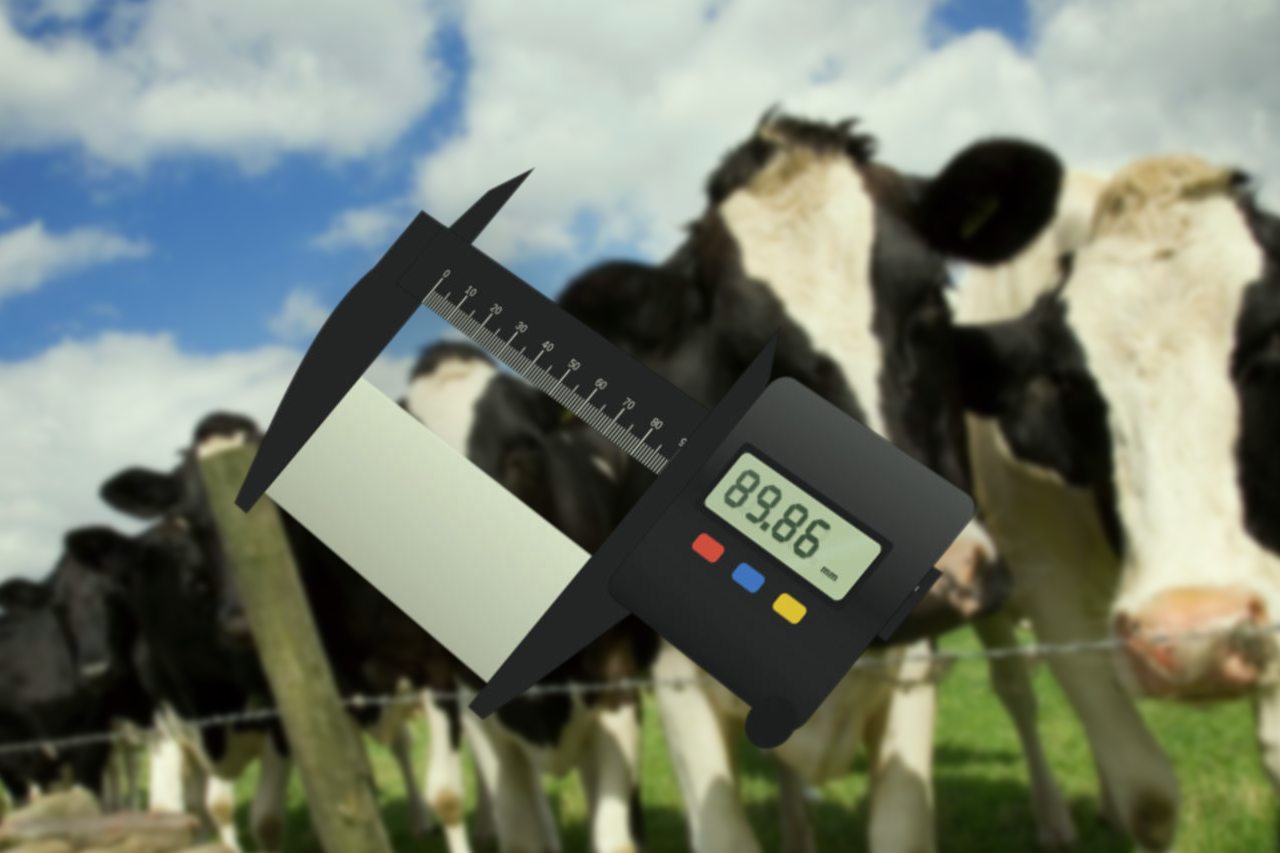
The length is 89.86 (mm)
